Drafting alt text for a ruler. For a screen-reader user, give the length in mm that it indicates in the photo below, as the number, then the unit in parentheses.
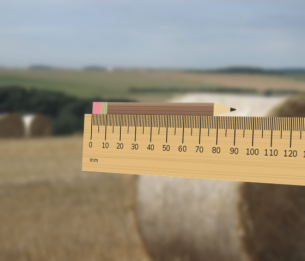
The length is 90 (mm)
